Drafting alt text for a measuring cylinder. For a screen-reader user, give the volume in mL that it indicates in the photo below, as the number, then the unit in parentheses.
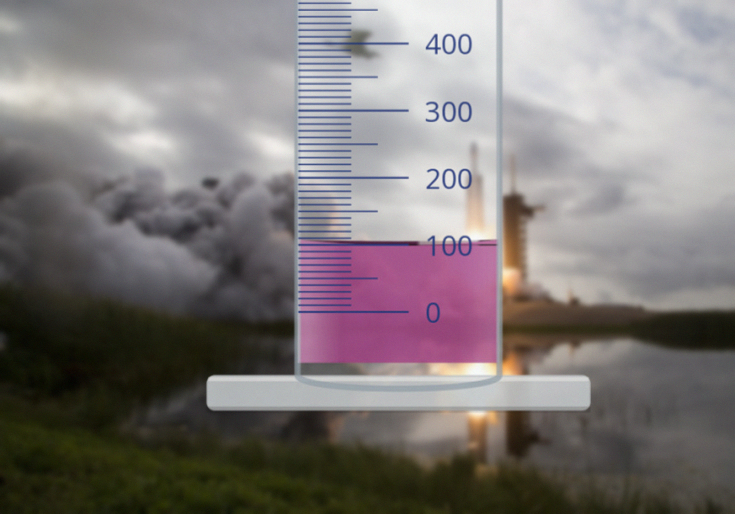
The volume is 100 (mL)
